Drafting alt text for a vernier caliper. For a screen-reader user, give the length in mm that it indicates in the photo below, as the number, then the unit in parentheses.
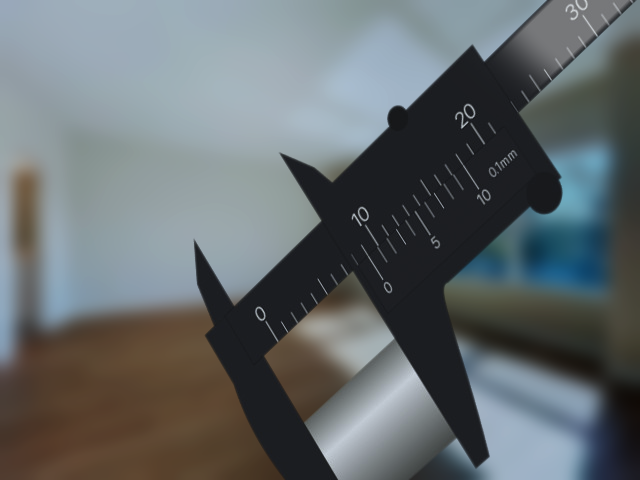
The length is 9.0 (mm)
